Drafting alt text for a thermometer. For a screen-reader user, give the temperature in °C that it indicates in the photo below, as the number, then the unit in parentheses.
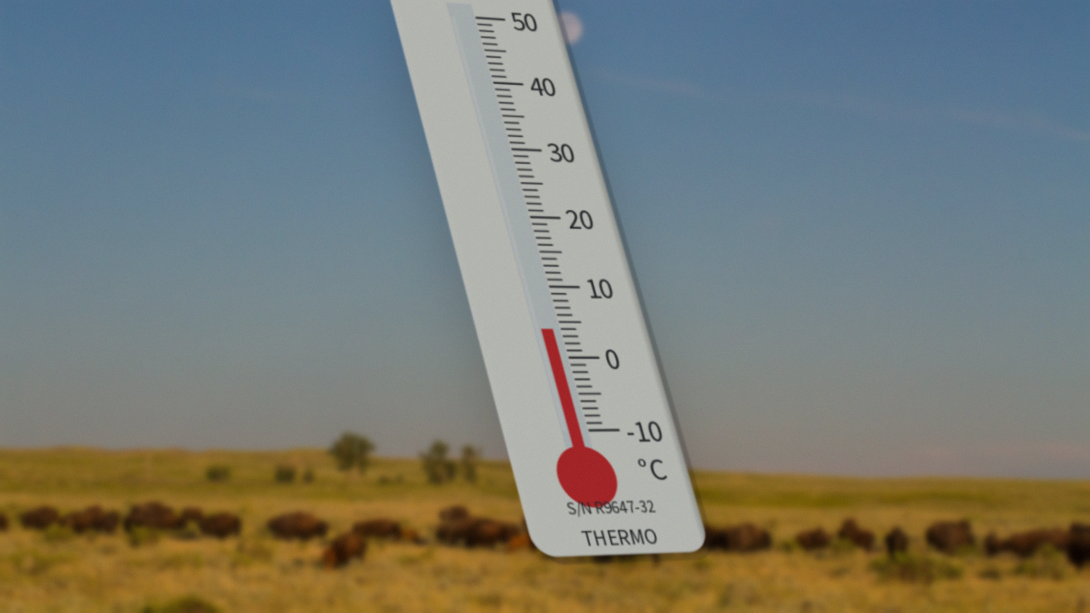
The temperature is 4 (°C)
